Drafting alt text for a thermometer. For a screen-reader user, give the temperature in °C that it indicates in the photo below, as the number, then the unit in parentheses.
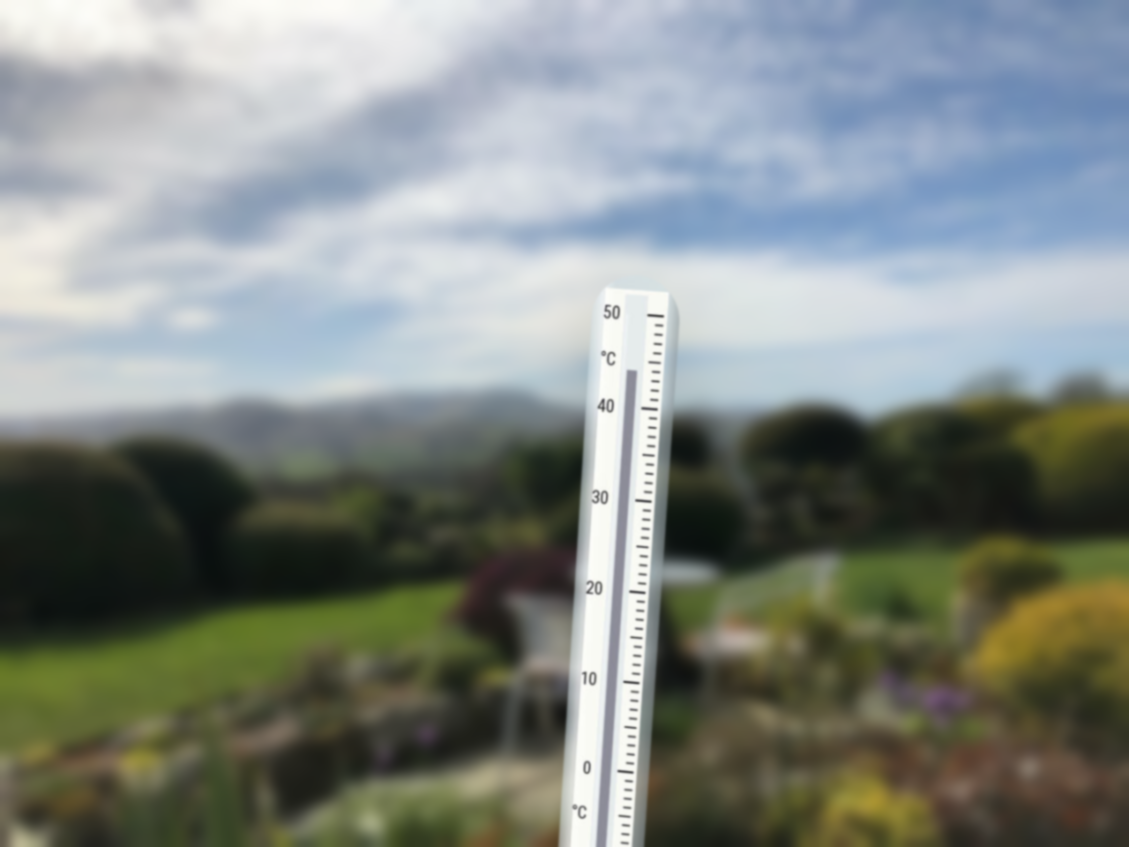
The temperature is 44 (°C)
